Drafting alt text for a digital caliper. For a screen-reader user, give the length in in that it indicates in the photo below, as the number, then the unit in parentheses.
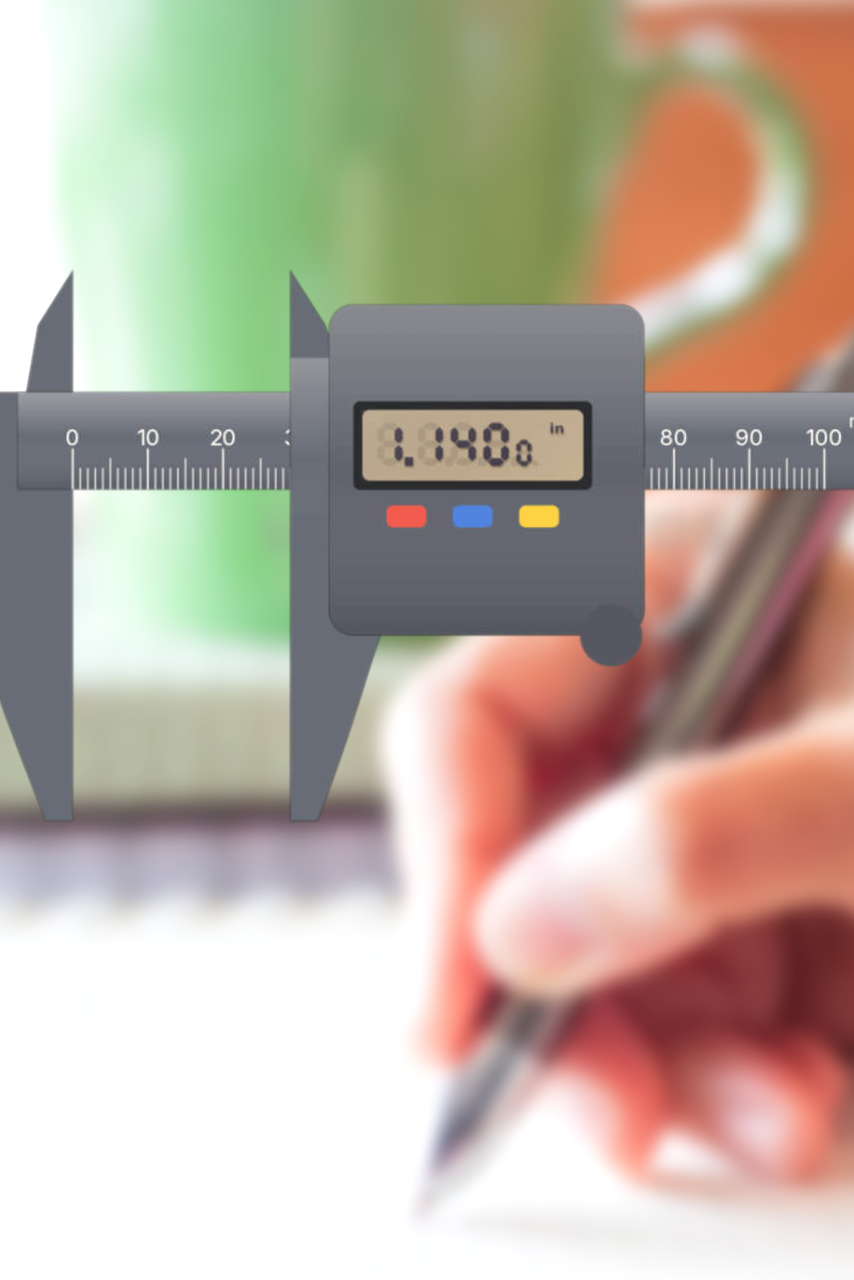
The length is 1.1400 (in)
